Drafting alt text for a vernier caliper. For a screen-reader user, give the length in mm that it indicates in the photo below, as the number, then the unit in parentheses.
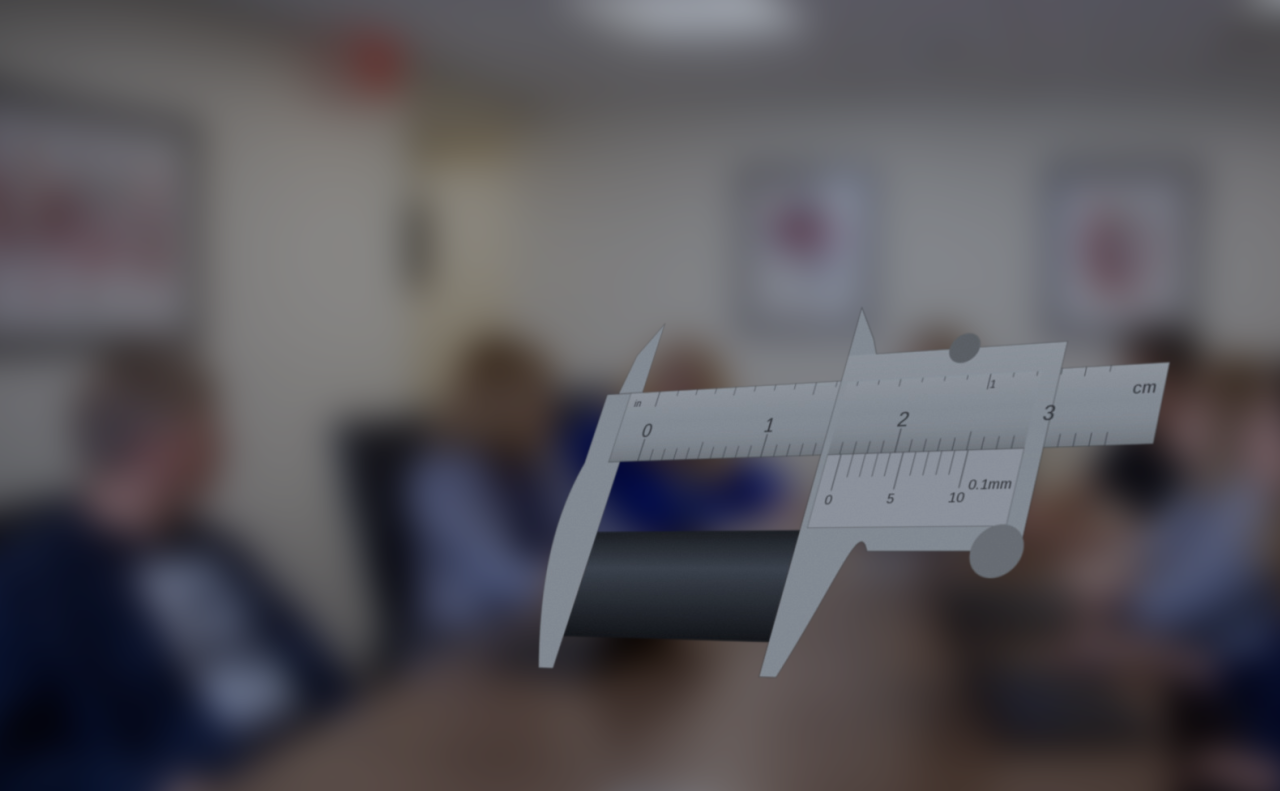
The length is 16.1 (mm)
